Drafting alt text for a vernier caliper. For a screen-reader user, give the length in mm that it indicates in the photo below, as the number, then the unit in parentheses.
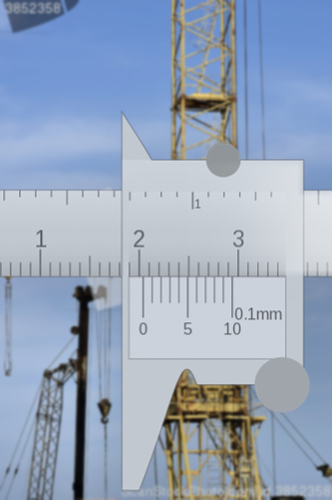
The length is 20.4 (mm)
